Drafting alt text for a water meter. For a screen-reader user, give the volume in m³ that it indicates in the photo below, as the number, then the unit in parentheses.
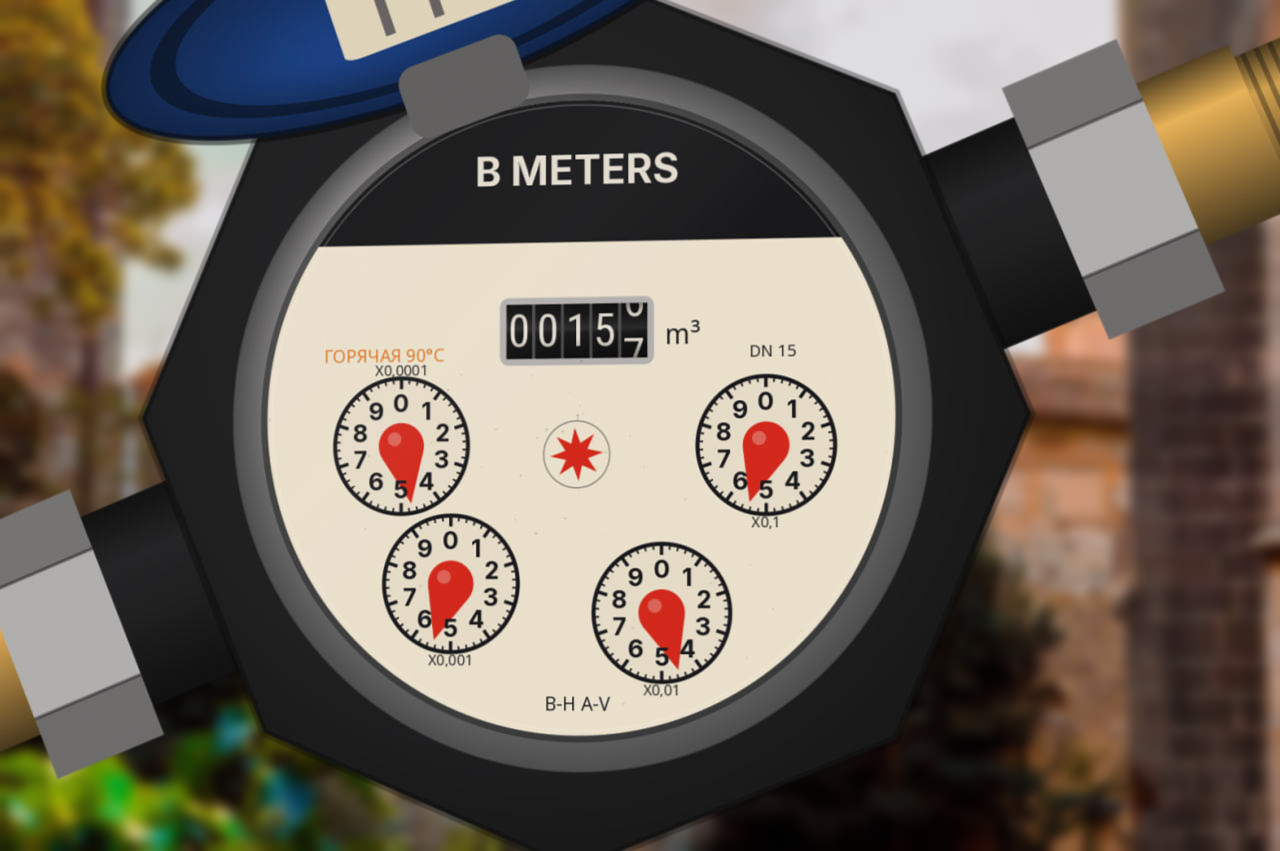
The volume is 156.5454 (m³)
